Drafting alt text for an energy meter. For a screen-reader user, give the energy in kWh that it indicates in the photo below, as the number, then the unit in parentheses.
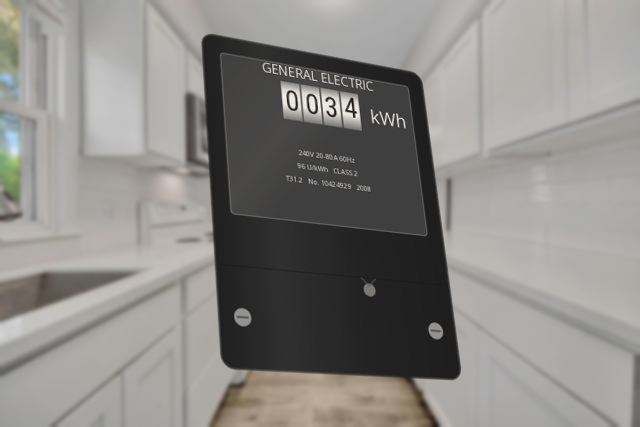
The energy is 34 (kWh)
